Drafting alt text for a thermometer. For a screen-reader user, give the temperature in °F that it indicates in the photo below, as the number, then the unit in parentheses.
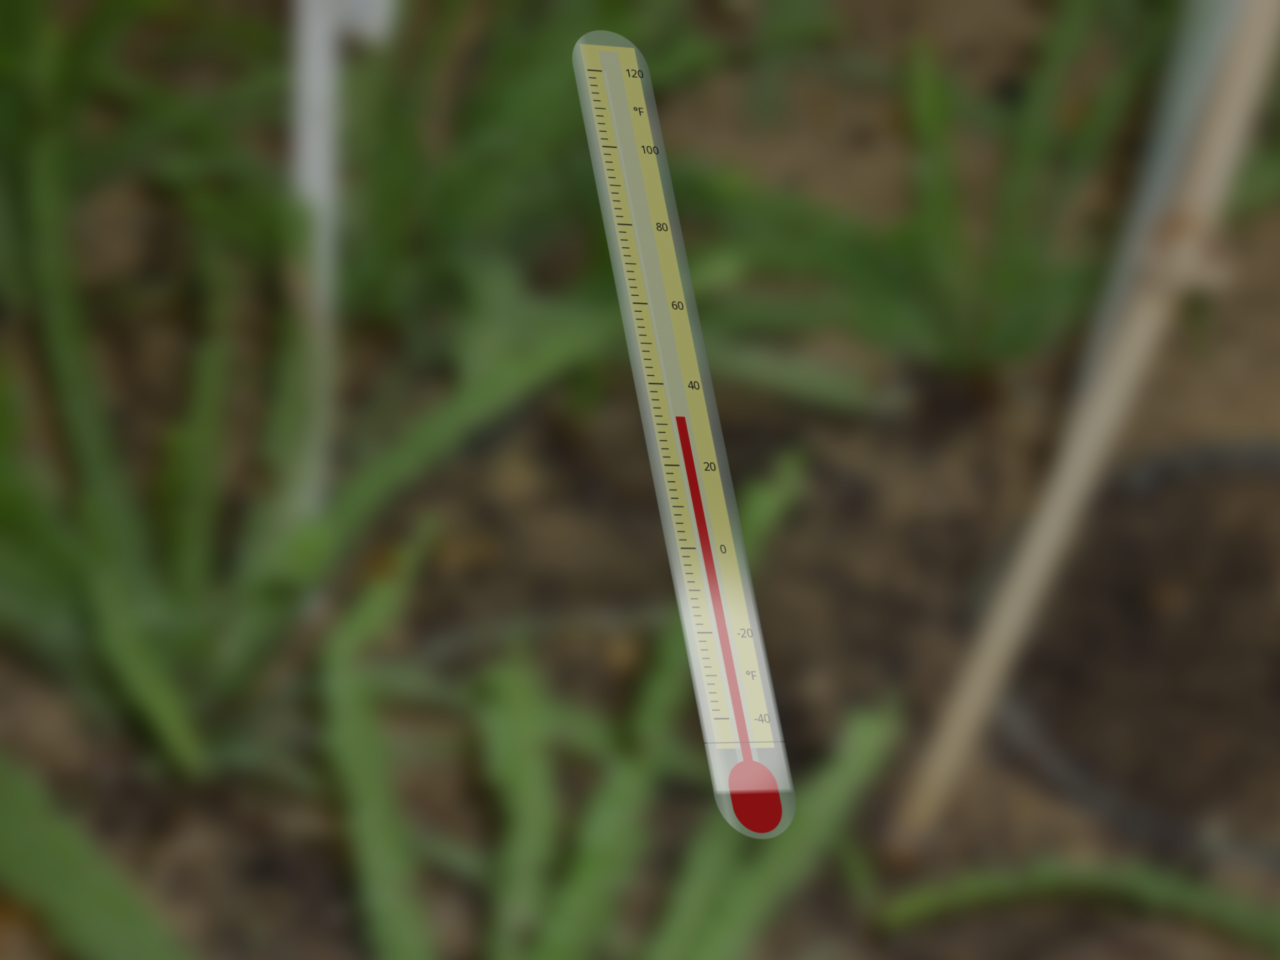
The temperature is 32 (°F)
